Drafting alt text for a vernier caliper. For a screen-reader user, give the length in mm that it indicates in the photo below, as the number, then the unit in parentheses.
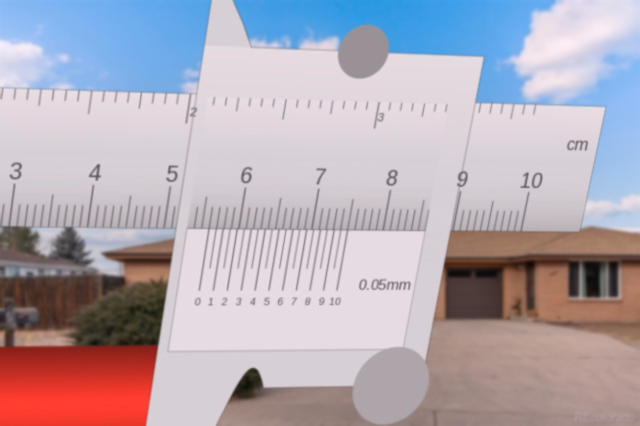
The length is 56.0 (mm)
